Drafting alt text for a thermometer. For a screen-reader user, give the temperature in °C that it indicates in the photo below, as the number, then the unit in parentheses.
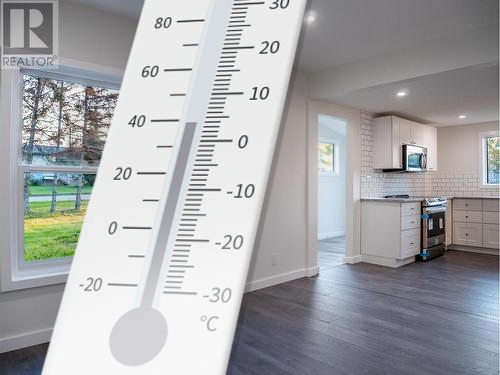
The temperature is 4 (°C)
